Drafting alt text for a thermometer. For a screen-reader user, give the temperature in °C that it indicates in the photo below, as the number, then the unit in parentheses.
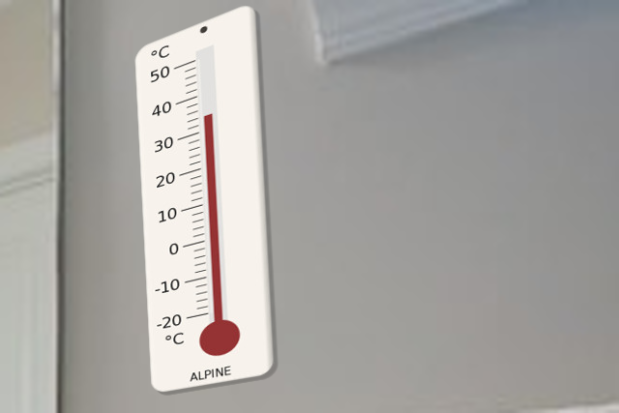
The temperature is 34 (°C)
